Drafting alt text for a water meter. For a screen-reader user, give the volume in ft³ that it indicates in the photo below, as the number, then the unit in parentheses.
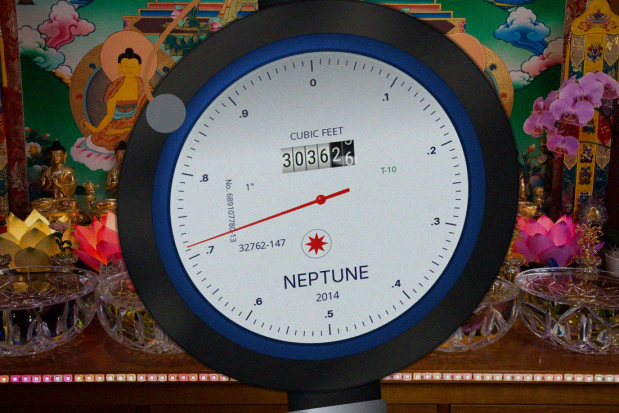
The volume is 303625.71 (ft³)
